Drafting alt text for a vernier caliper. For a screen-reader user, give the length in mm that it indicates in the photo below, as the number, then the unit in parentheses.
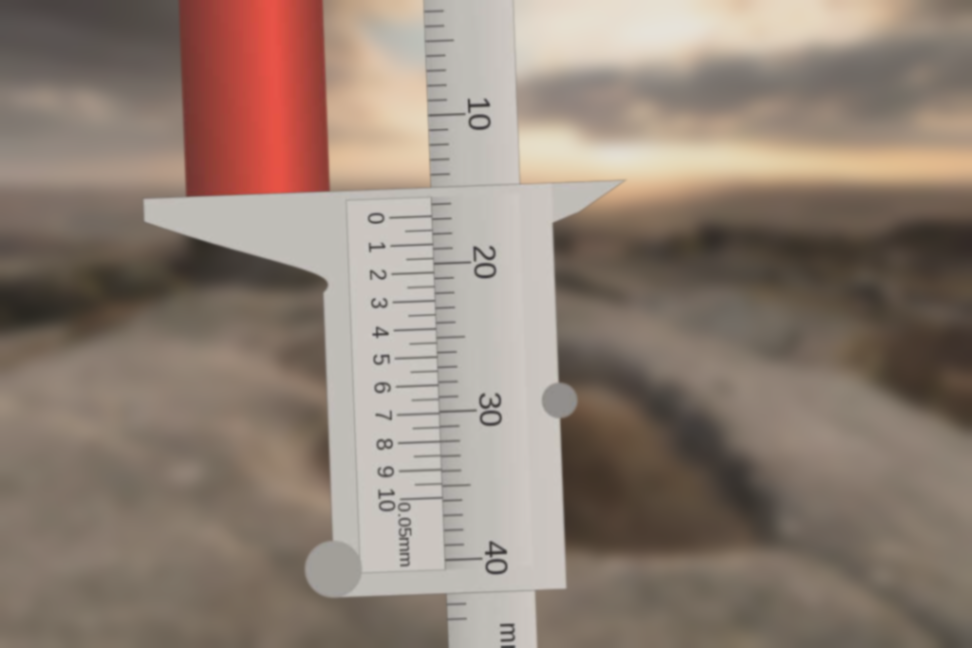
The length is 16.8 (mm)
